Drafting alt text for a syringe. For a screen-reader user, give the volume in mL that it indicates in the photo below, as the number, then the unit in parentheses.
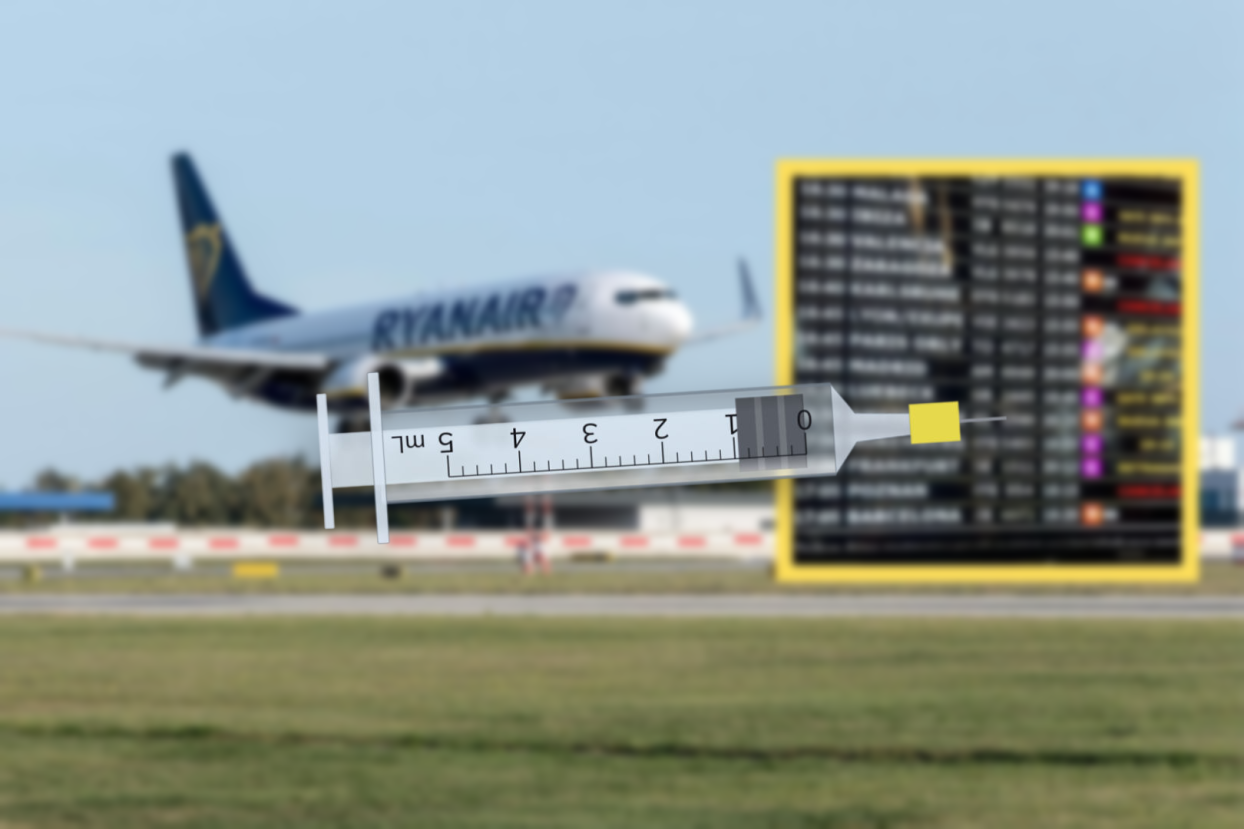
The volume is 0 (mL)
